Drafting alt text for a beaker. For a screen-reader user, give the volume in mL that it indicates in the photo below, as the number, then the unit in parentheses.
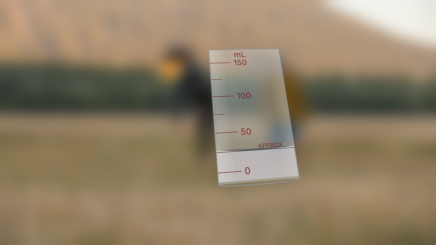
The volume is 25 (mL)
